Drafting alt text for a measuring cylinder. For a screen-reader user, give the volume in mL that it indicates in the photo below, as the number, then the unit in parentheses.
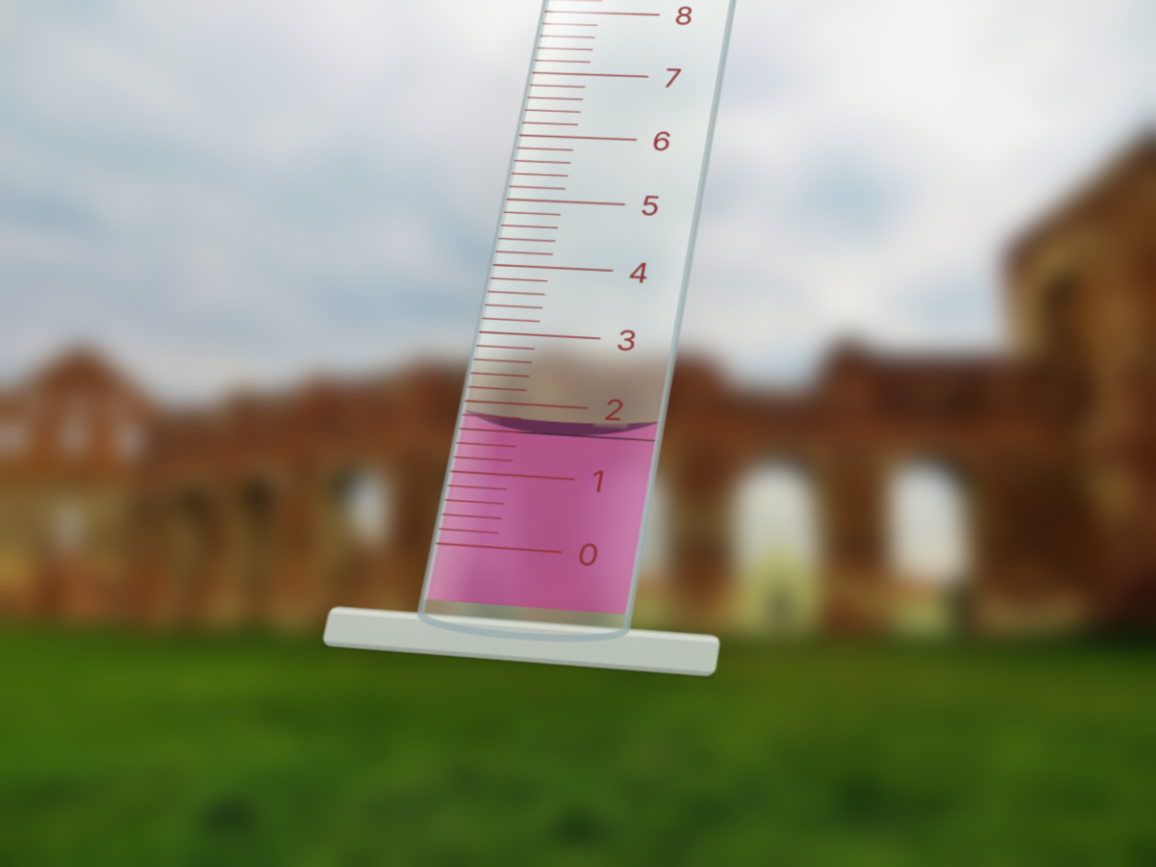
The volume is 1.6 (mL)
